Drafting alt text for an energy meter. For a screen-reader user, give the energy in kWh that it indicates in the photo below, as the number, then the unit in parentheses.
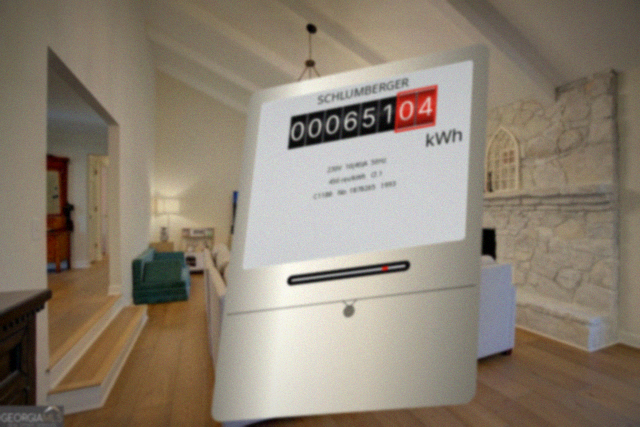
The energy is 651.04 (kWh)
